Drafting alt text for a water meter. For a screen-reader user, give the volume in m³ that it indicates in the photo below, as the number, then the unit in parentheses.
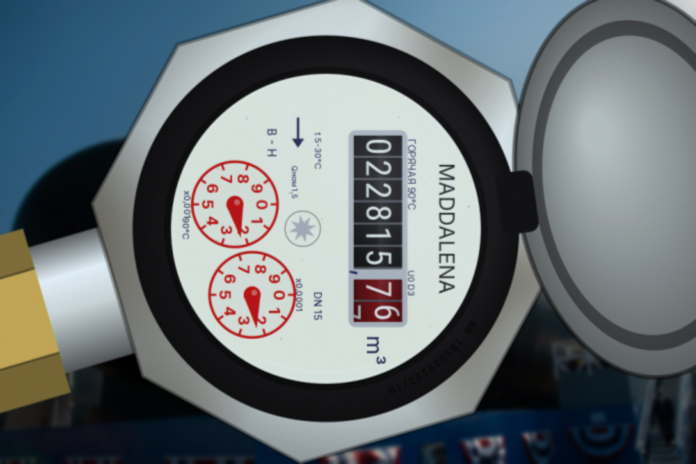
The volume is 22815.7622 (m³)
